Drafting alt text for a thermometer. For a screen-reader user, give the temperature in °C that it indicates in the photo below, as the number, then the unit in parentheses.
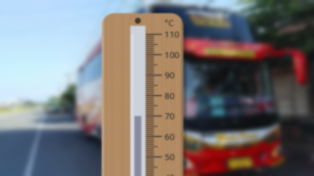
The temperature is 70 (°C)
